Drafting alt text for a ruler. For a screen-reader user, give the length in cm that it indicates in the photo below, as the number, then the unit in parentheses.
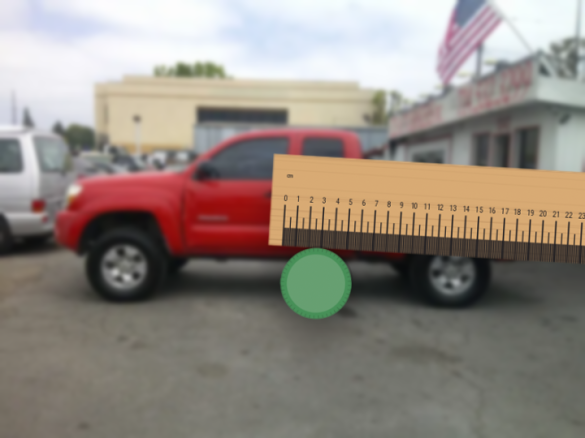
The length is 5.5 (cm)
